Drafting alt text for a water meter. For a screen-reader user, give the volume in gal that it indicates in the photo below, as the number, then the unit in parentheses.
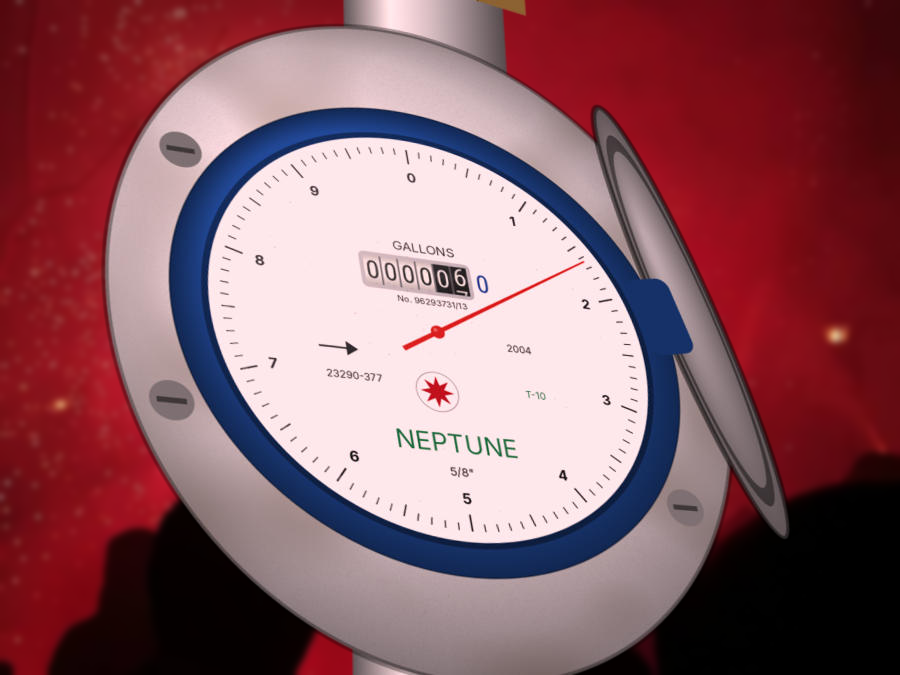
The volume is 61.6 (gal)
